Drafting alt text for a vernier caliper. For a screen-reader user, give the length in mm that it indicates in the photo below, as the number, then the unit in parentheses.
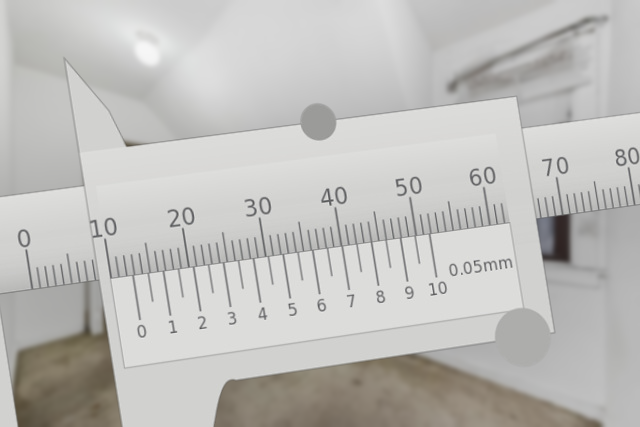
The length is 12.8 (mm)
